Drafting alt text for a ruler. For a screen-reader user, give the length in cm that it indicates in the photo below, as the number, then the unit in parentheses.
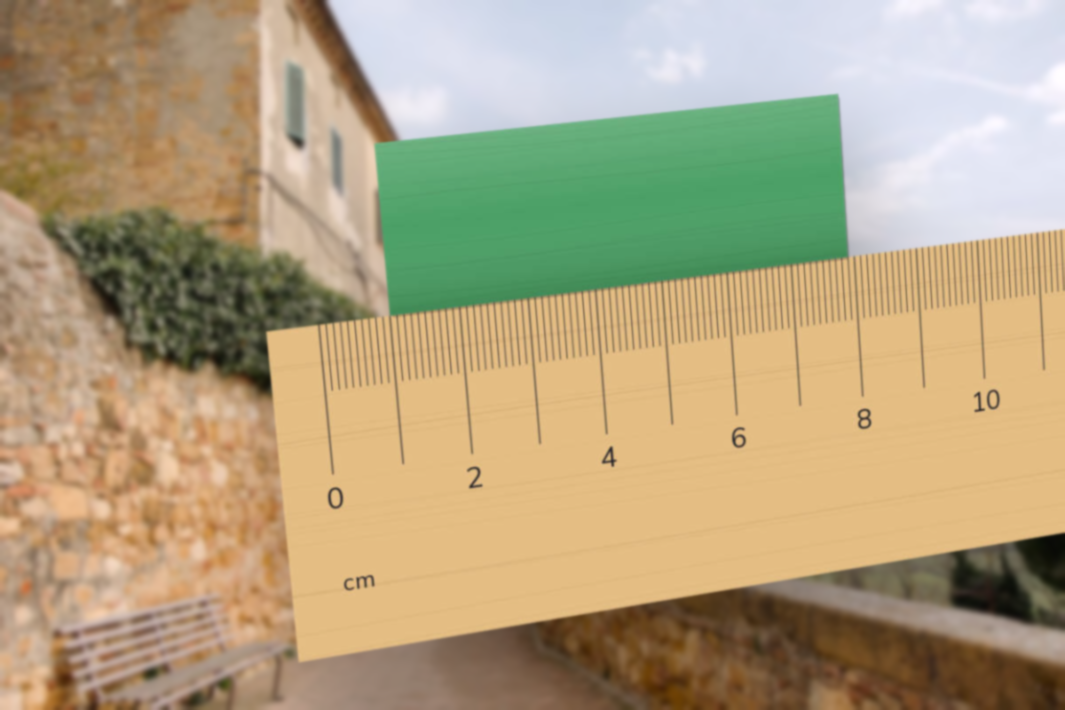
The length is 6.9 (cm)
